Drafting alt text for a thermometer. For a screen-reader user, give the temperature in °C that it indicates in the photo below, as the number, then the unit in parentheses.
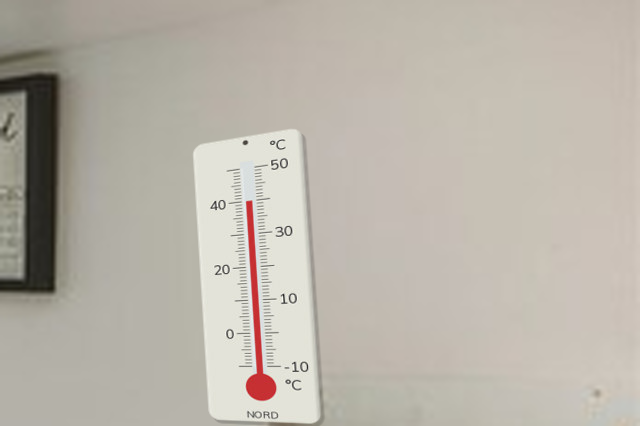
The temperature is 40 (°C)
